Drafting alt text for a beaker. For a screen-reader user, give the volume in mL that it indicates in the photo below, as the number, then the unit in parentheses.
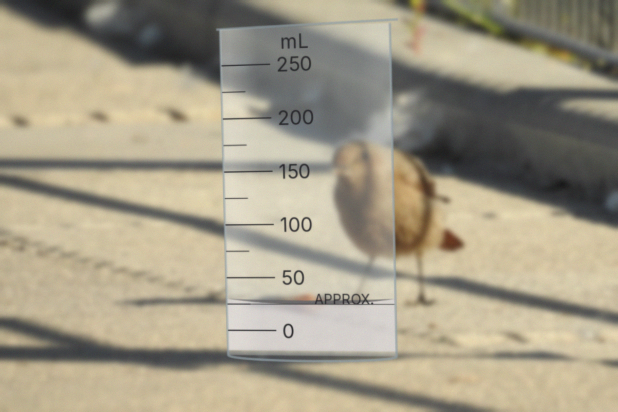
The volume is 25 (mL)
